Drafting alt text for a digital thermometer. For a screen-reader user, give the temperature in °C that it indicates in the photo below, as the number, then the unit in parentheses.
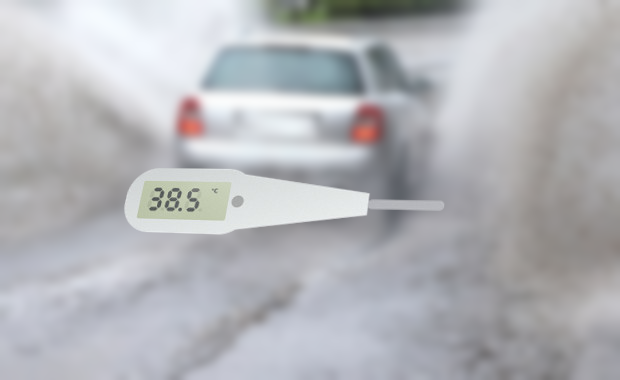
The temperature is 38.5 (°C)
